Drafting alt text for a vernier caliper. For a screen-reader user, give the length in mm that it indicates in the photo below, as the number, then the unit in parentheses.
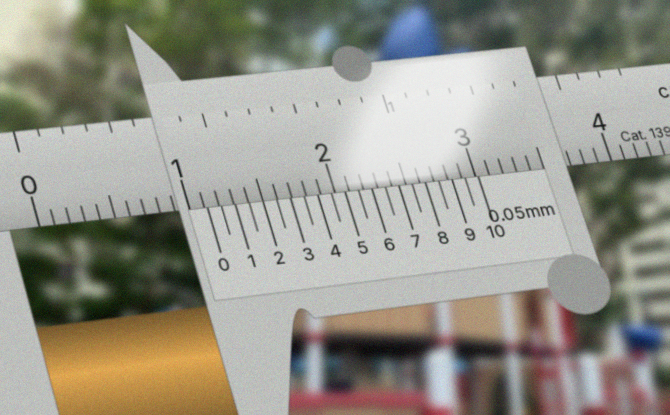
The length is 11.2 (mm)
